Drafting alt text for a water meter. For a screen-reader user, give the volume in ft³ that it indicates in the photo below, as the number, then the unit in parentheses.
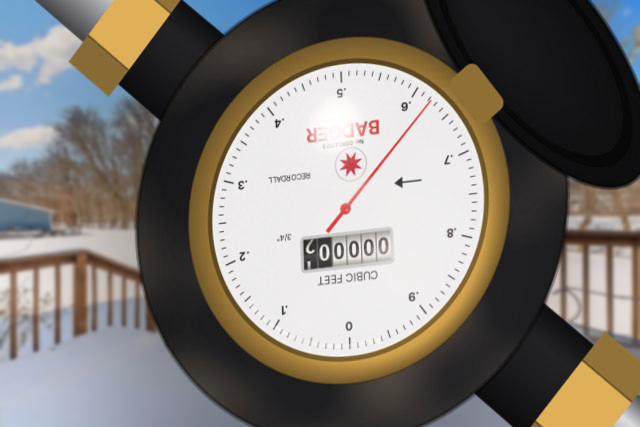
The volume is 1.62 (ft³)
